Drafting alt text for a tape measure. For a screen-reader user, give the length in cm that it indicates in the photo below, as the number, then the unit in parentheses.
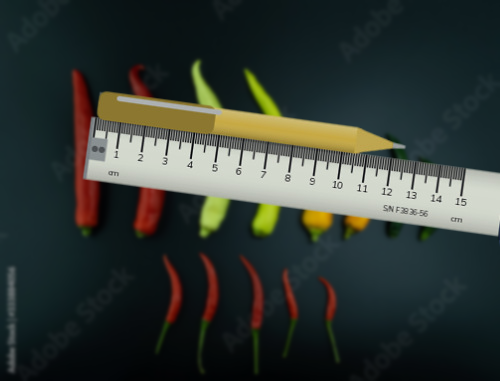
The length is 12.5 (cm)
